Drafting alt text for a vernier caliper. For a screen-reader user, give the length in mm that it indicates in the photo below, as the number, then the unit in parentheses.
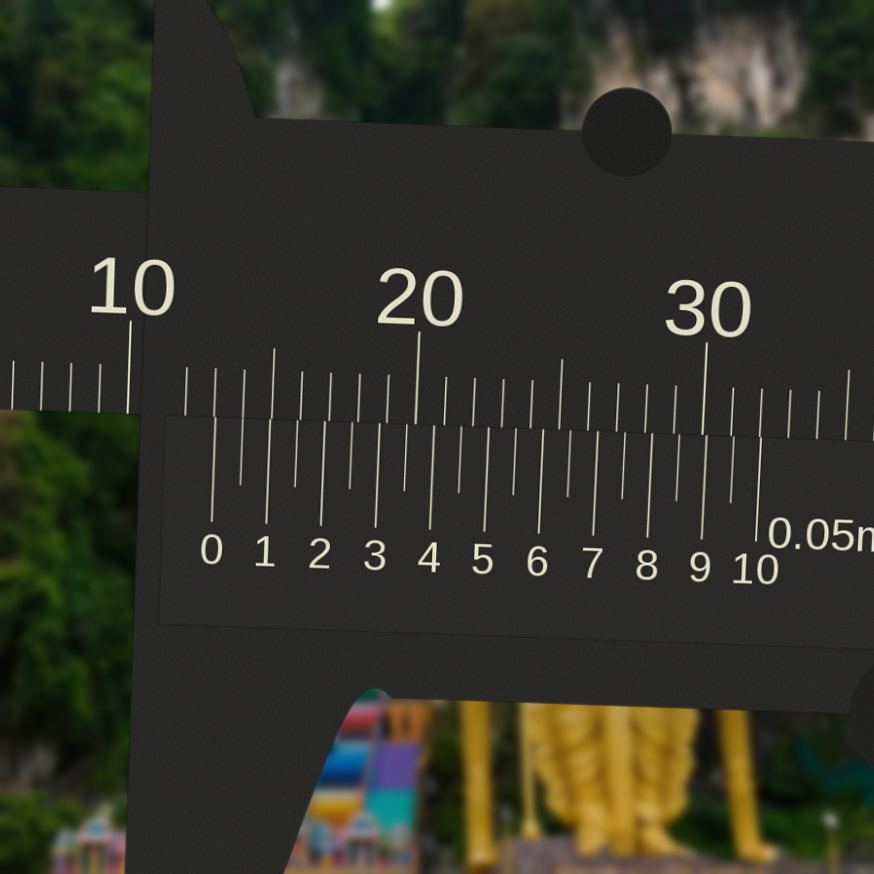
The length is 13.05 (mm)
